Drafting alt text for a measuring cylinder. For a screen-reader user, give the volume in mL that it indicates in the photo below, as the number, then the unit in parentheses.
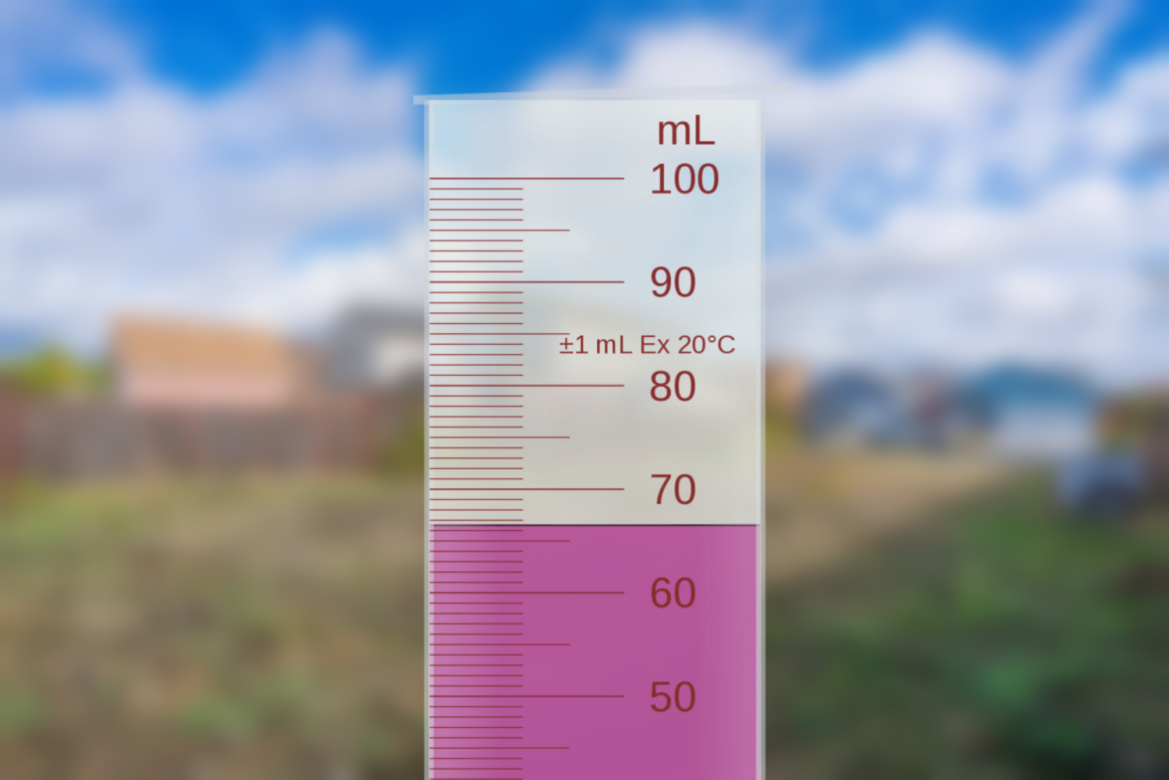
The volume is 66.5 (mL)
